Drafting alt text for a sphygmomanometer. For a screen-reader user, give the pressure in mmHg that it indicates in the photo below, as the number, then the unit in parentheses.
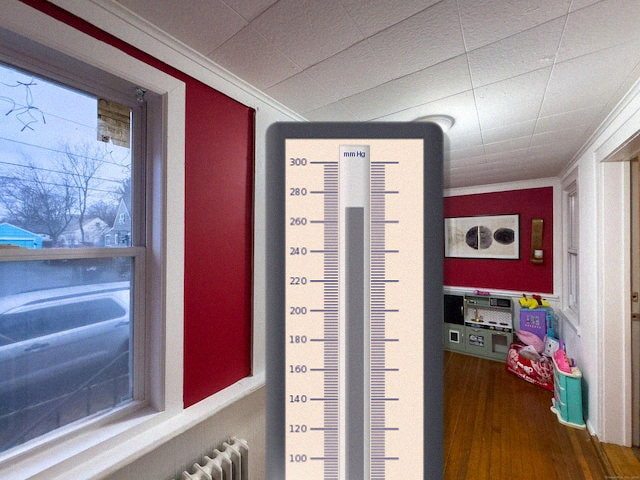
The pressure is 270 (mmHg)
